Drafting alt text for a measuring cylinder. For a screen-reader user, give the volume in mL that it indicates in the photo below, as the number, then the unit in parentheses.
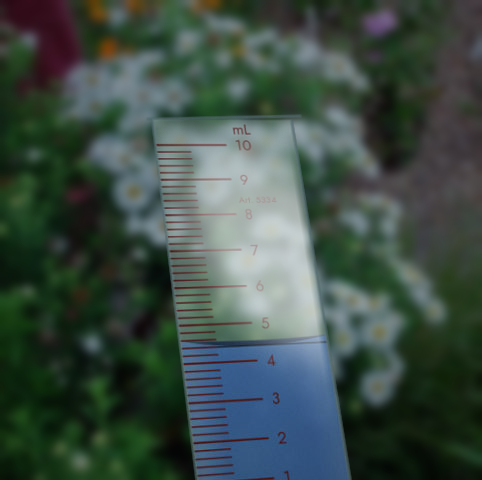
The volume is 4.4 (mL)
